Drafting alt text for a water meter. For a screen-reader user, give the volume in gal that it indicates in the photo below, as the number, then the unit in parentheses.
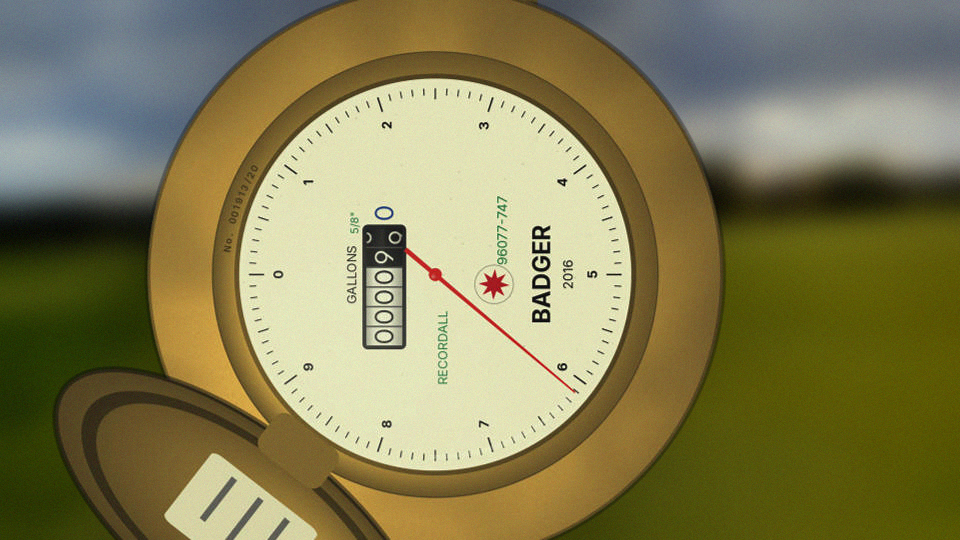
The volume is 986.1 (gal)
